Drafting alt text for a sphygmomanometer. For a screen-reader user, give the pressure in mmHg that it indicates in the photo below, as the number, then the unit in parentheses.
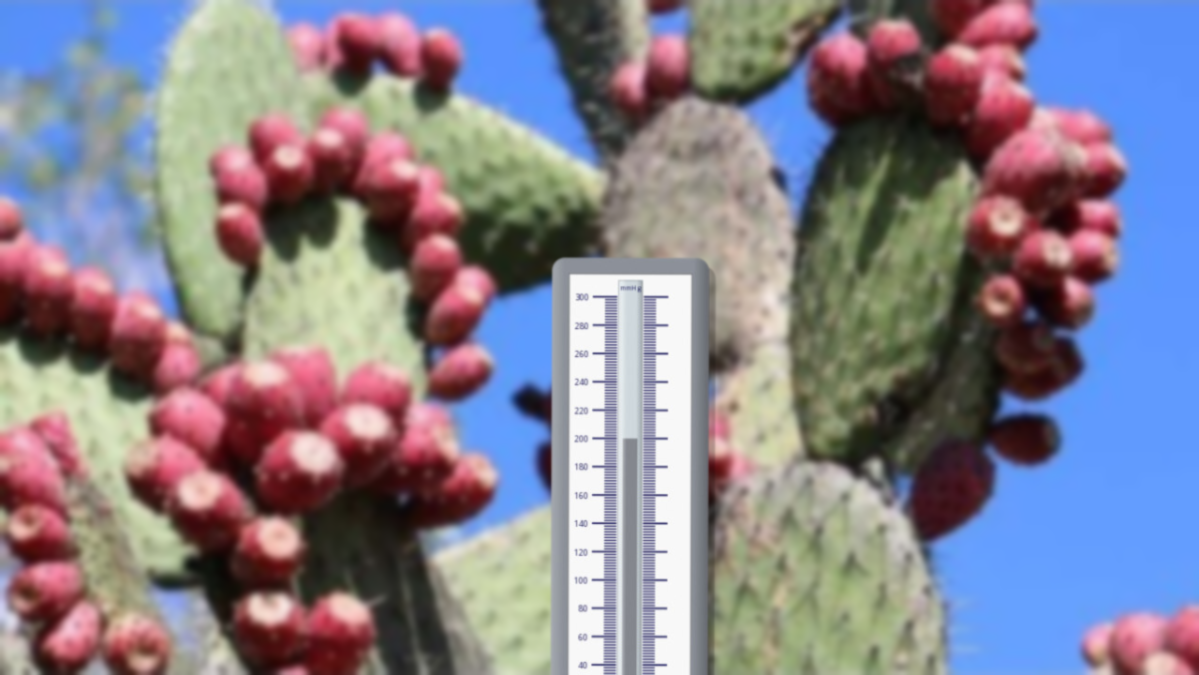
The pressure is 200 (mmHg)
